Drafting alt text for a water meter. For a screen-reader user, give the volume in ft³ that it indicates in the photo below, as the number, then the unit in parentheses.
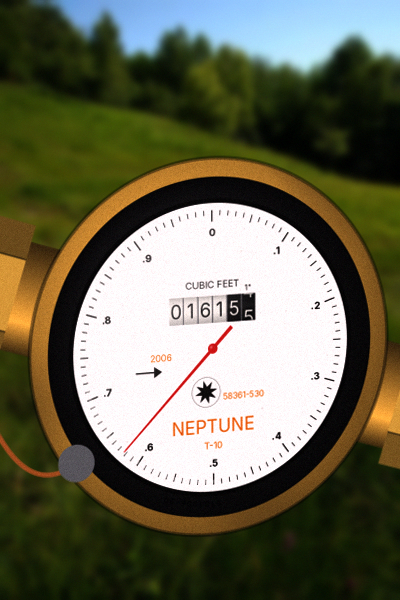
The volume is 16154.62 (ft³)
